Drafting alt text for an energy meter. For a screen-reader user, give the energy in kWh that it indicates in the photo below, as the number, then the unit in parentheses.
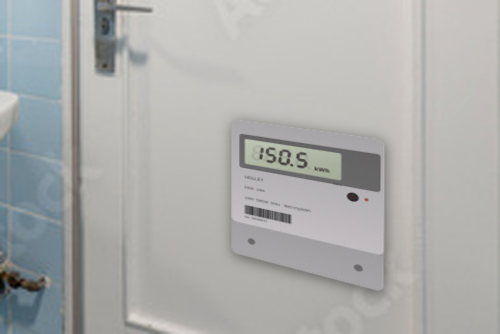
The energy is 150.5 (kWh)
